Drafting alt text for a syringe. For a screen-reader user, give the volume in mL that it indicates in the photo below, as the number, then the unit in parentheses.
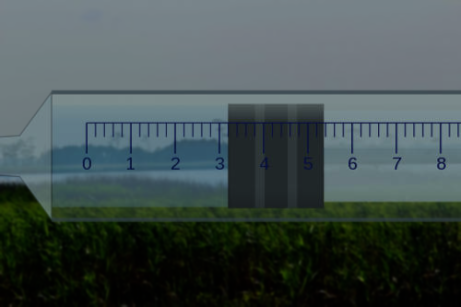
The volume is 3.2 (mL)
